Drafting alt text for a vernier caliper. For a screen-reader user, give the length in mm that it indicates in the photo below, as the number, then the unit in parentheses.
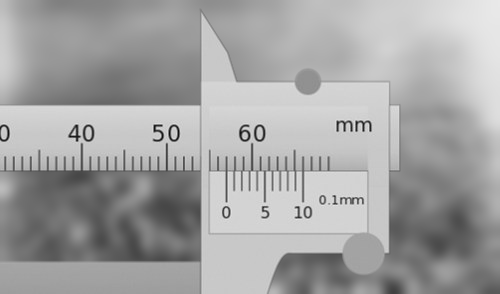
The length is 57.0 (mm)
